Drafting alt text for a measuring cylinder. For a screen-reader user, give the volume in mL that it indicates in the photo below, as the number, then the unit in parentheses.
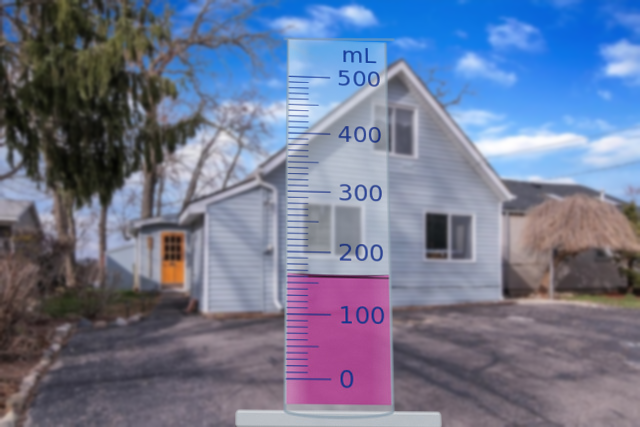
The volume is 160 (mL)
